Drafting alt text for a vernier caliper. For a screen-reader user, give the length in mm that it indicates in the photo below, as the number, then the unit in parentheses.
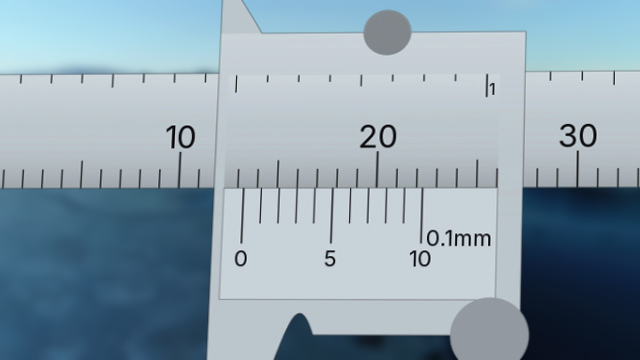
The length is 13.3 (mm)
